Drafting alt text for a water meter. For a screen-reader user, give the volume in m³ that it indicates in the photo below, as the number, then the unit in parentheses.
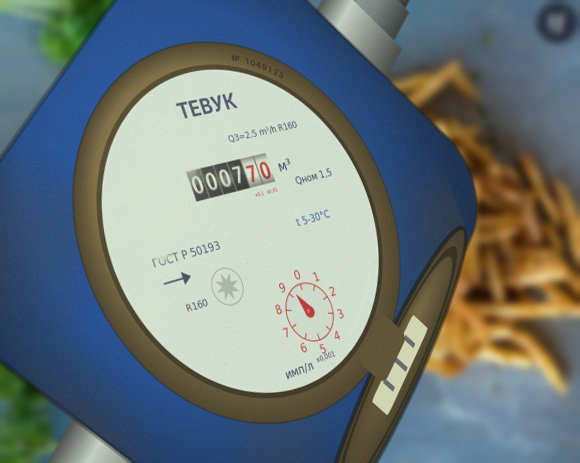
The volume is 7.699 (m³)
